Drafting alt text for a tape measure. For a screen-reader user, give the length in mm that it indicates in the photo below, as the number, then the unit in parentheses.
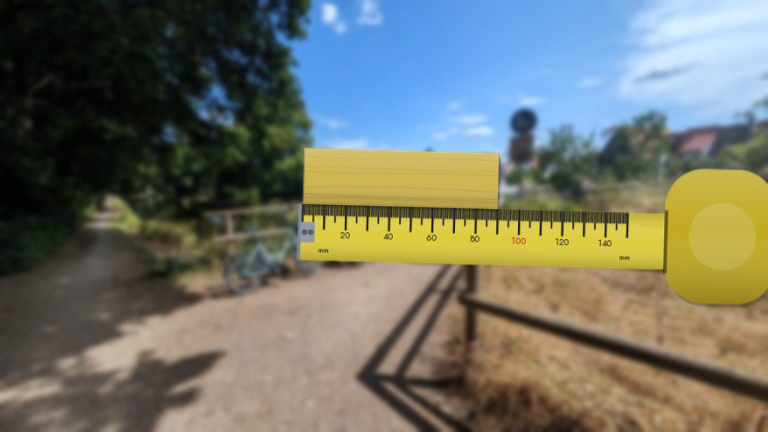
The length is 90 (mm)
